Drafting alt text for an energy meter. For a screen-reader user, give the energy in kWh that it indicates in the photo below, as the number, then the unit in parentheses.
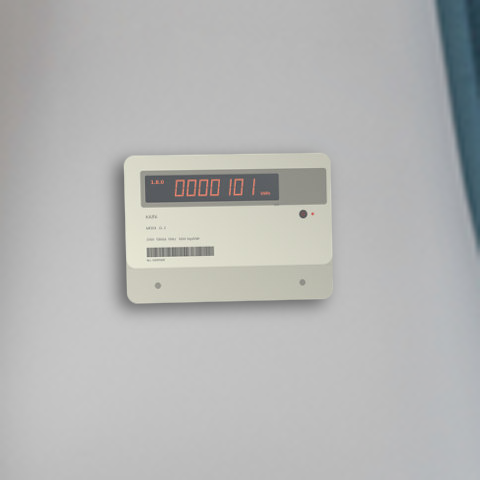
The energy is 101 (kWh)
